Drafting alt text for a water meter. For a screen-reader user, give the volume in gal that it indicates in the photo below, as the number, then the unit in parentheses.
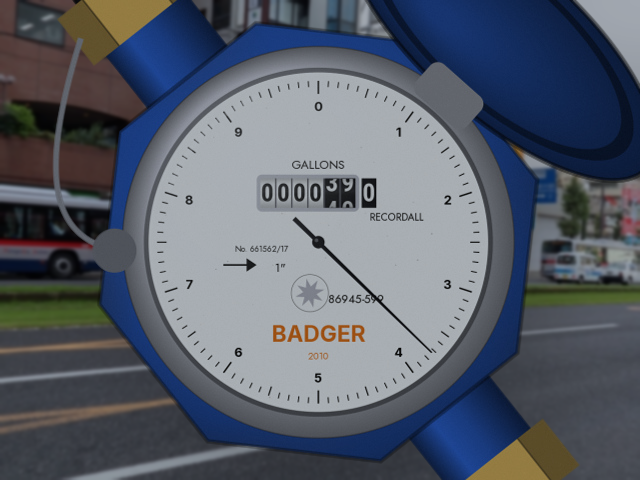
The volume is 393.7 (gal)
